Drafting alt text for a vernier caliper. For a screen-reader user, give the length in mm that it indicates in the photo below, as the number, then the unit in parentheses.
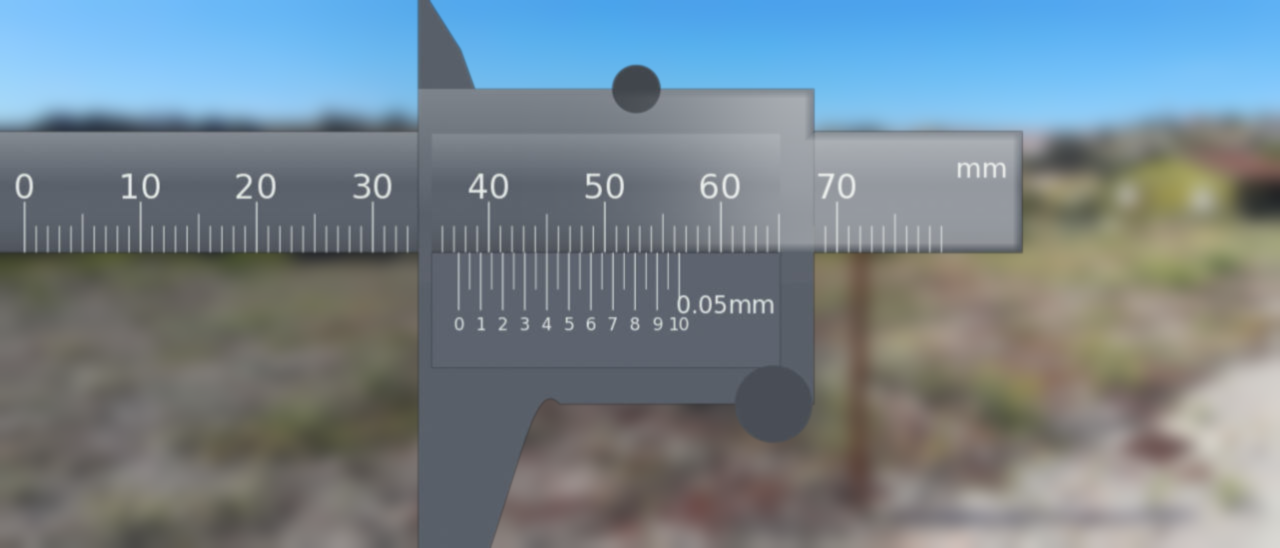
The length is 37.4 (mm)
